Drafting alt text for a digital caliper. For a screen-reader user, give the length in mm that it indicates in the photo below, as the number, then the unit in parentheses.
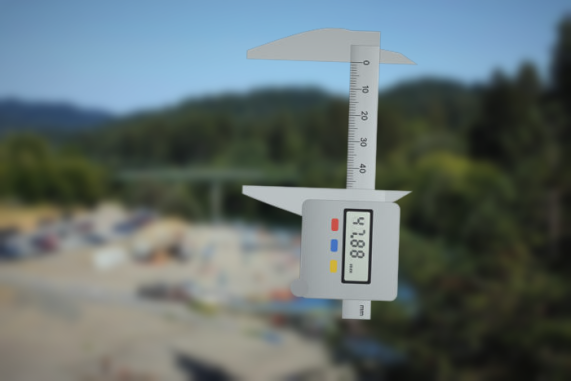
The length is 47.88 (mm)
